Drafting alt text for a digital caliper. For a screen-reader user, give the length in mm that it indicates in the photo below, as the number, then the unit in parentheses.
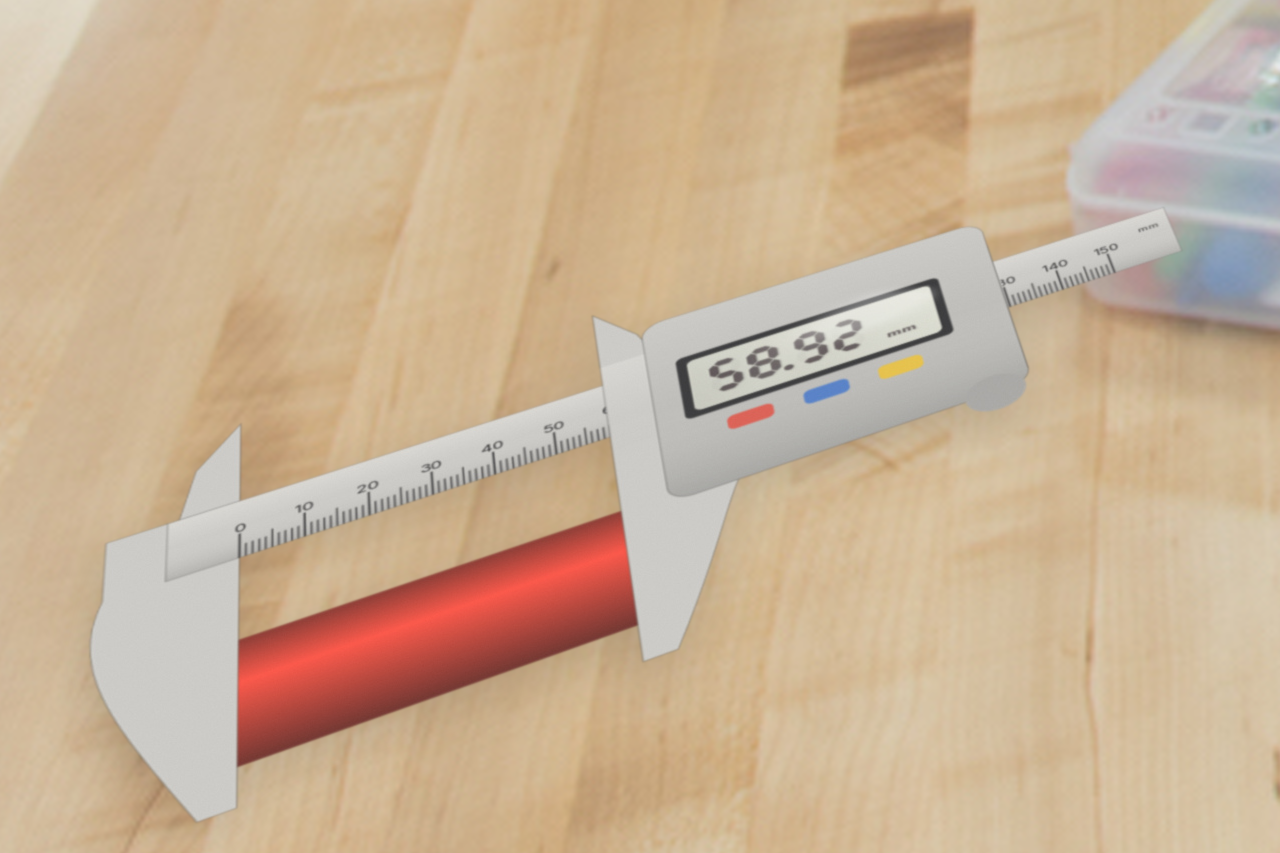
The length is 58.92 (mm)
